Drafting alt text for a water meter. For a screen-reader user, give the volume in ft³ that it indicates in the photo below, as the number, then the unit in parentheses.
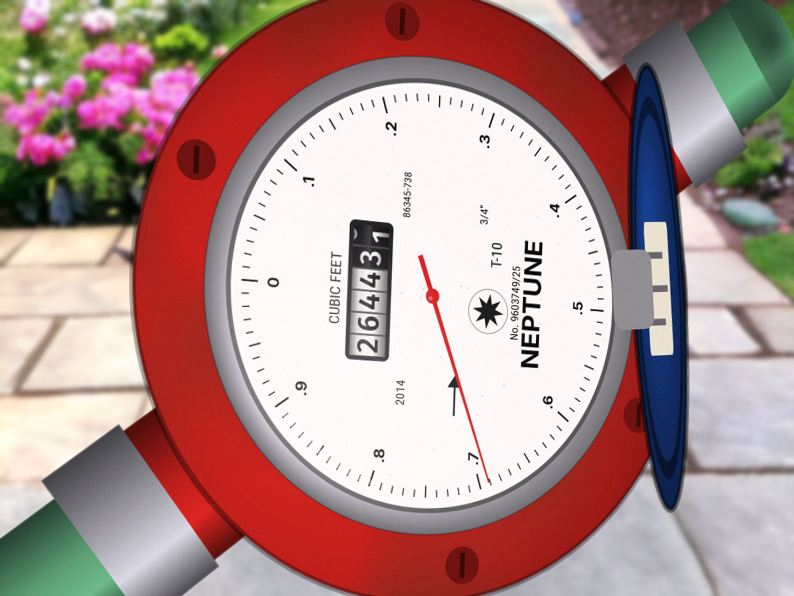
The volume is 264430.69 (ft³)
